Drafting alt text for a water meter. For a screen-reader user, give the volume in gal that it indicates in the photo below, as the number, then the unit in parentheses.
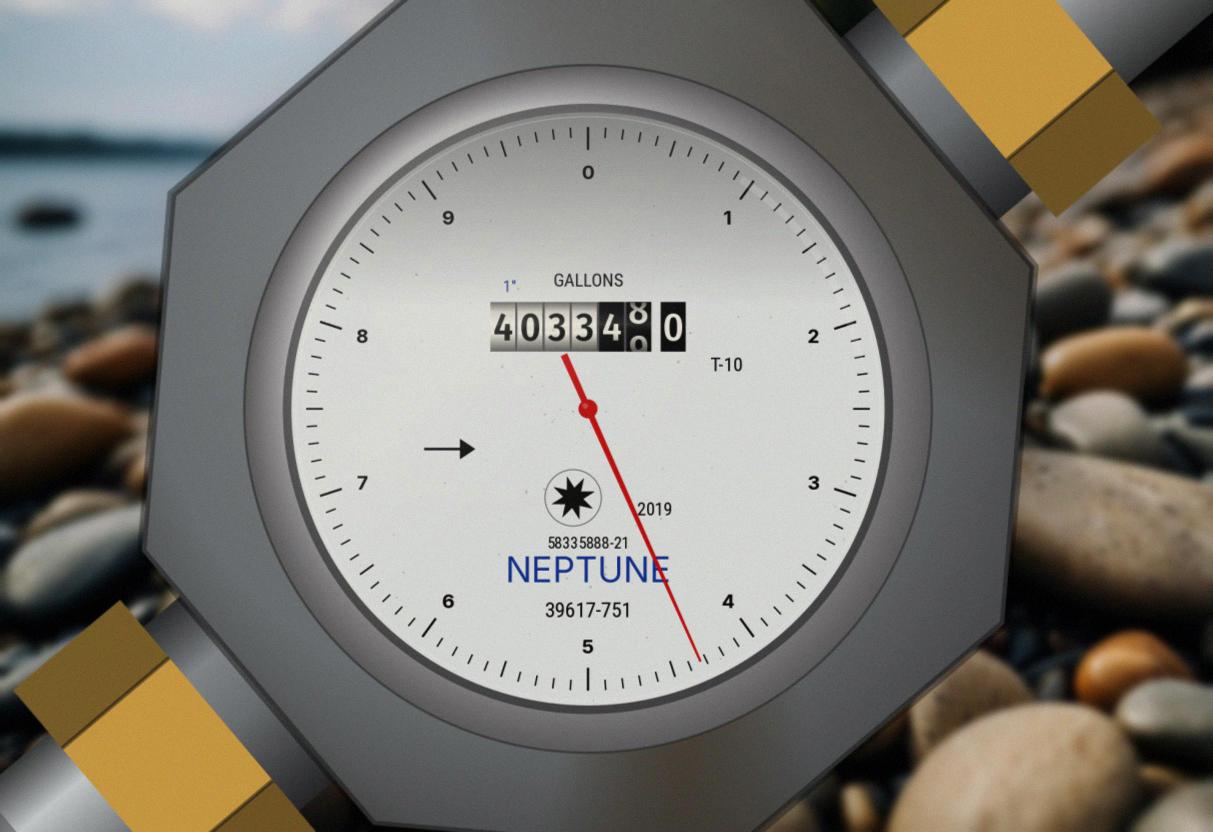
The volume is 4033484.3 (gal)
